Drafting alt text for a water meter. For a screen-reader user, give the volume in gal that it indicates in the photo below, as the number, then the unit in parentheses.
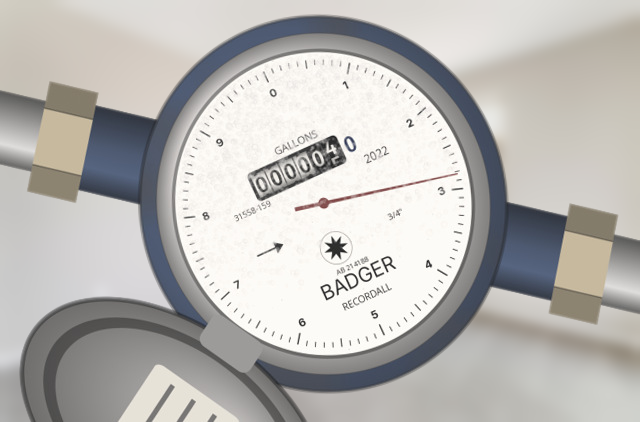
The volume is 42.8 (gal)
